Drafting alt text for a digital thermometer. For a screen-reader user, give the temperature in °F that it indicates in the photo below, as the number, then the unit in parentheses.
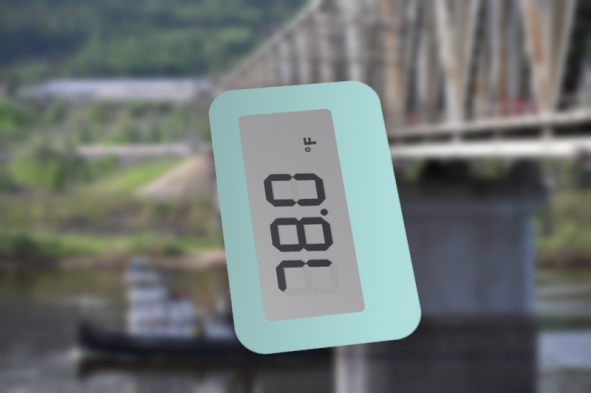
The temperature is 78.0 (°F)
